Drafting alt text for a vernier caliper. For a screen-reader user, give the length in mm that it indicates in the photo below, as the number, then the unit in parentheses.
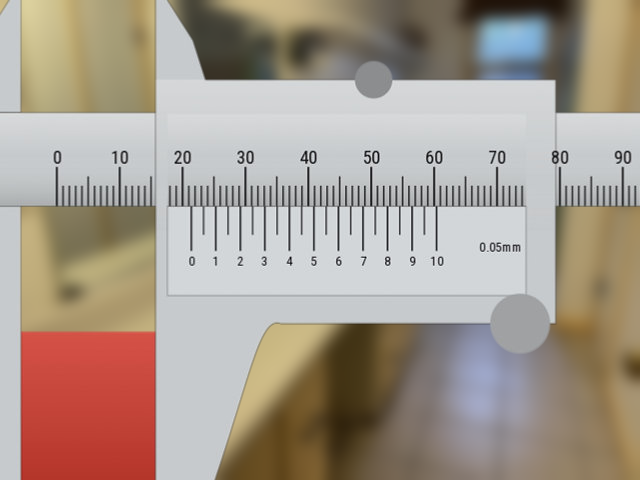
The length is 21.4 (mm)
